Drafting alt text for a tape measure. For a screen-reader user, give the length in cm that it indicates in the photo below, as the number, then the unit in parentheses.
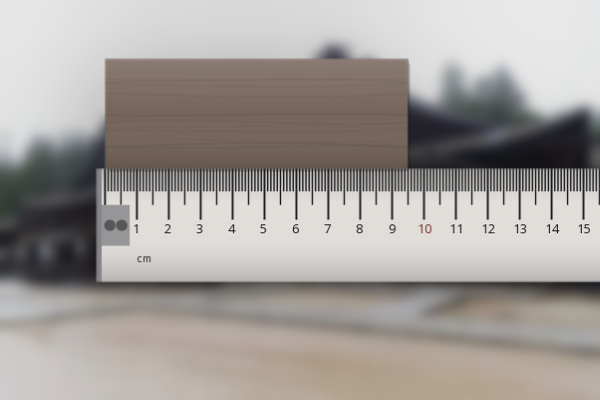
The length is 9.5 (cm)
